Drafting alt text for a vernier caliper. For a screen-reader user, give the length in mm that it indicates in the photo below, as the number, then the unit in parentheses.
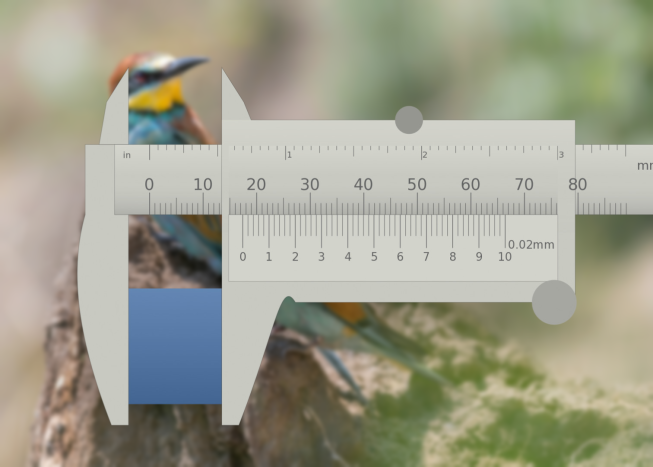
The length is 17.4 (mm)
